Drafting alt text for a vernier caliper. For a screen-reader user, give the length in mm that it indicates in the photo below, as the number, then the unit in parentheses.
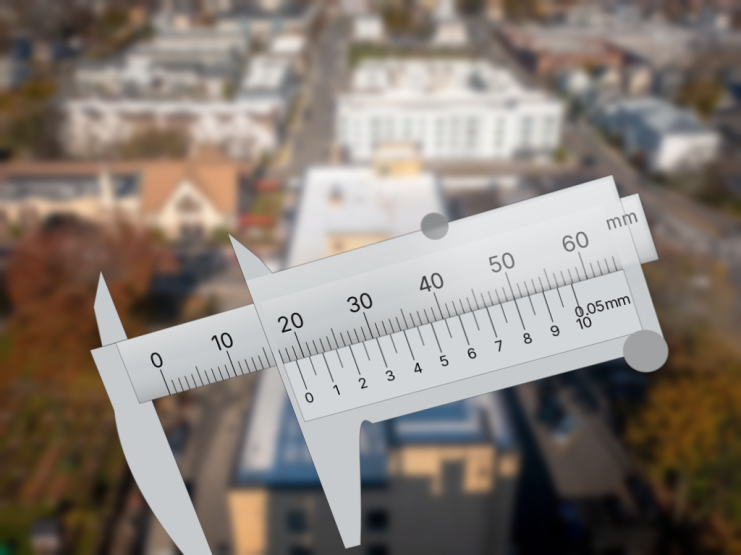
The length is 18.8 (mm)
